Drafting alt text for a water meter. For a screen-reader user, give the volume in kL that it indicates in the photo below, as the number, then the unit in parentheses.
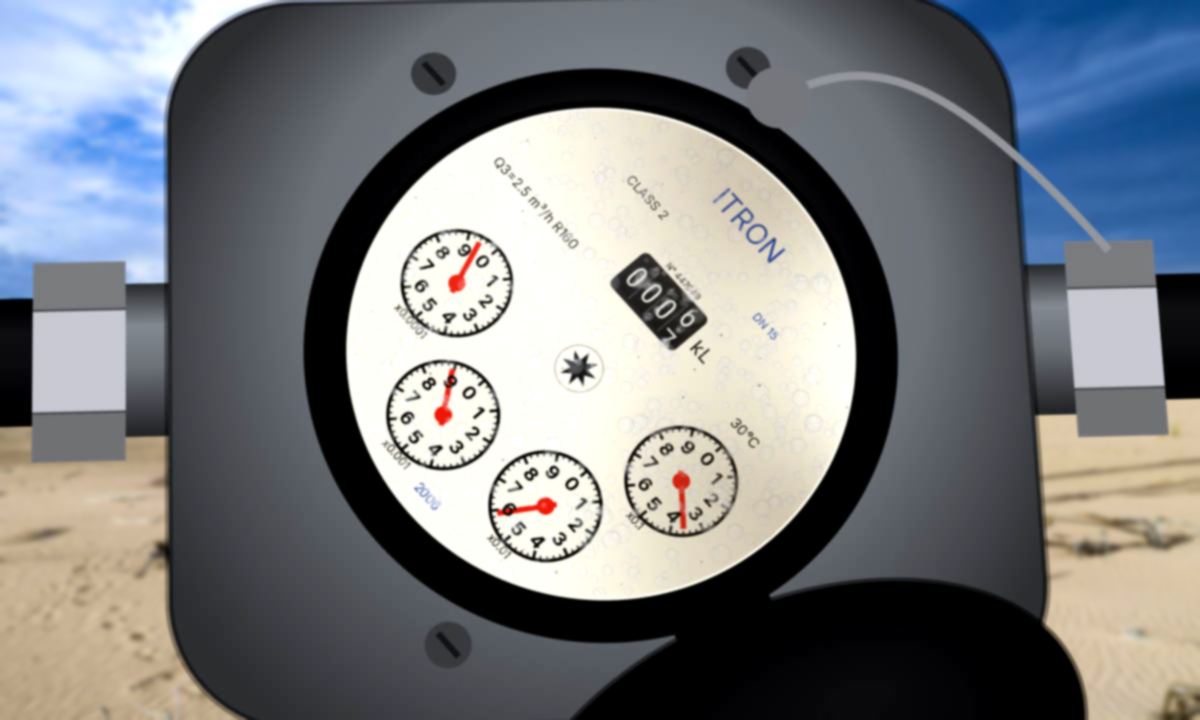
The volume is 6.3589 (kL)
